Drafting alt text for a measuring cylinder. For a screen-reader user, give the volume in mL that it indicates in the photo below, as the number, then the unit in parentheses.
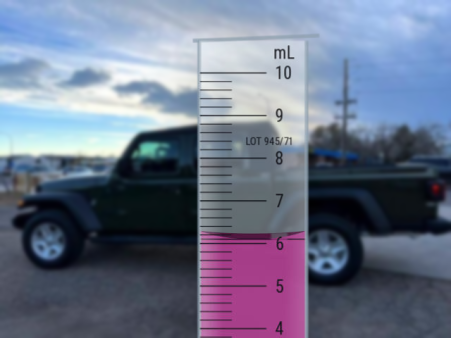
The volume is 6.1 (mL)
